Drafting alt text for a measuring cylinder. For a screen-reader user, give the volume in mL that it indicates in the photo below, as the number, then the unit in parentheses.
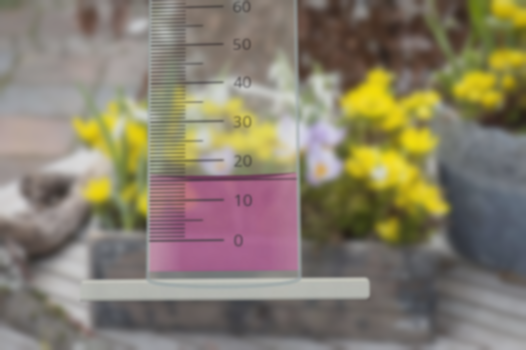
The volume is 15 (mL)
